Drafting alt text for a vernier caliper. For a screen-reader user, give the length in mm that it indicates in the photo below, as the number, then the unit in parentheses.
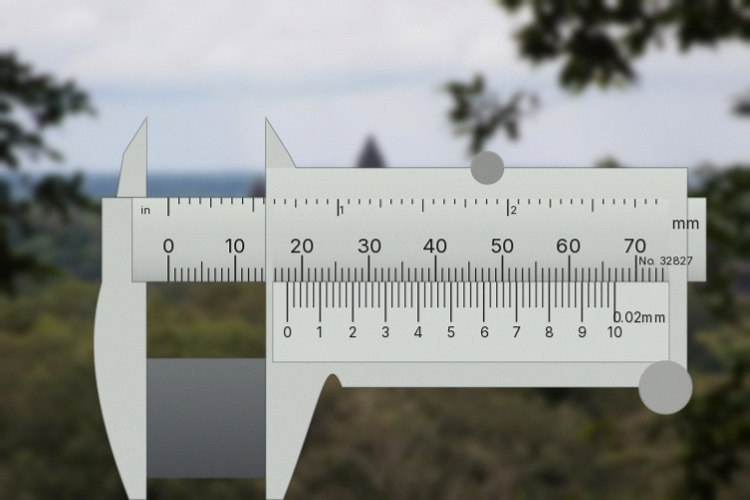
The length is 17.8 (mm)
